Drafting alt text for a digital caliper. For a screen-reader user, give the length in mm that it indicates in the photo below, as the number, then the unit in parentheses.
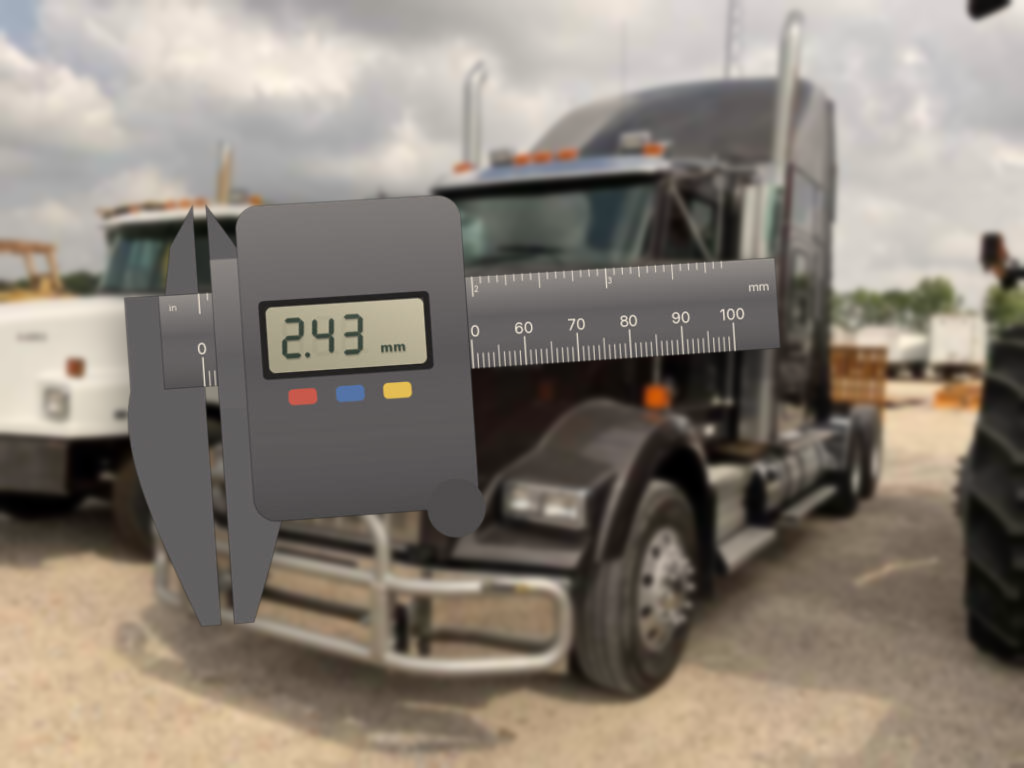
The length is 2.43 (mm)
